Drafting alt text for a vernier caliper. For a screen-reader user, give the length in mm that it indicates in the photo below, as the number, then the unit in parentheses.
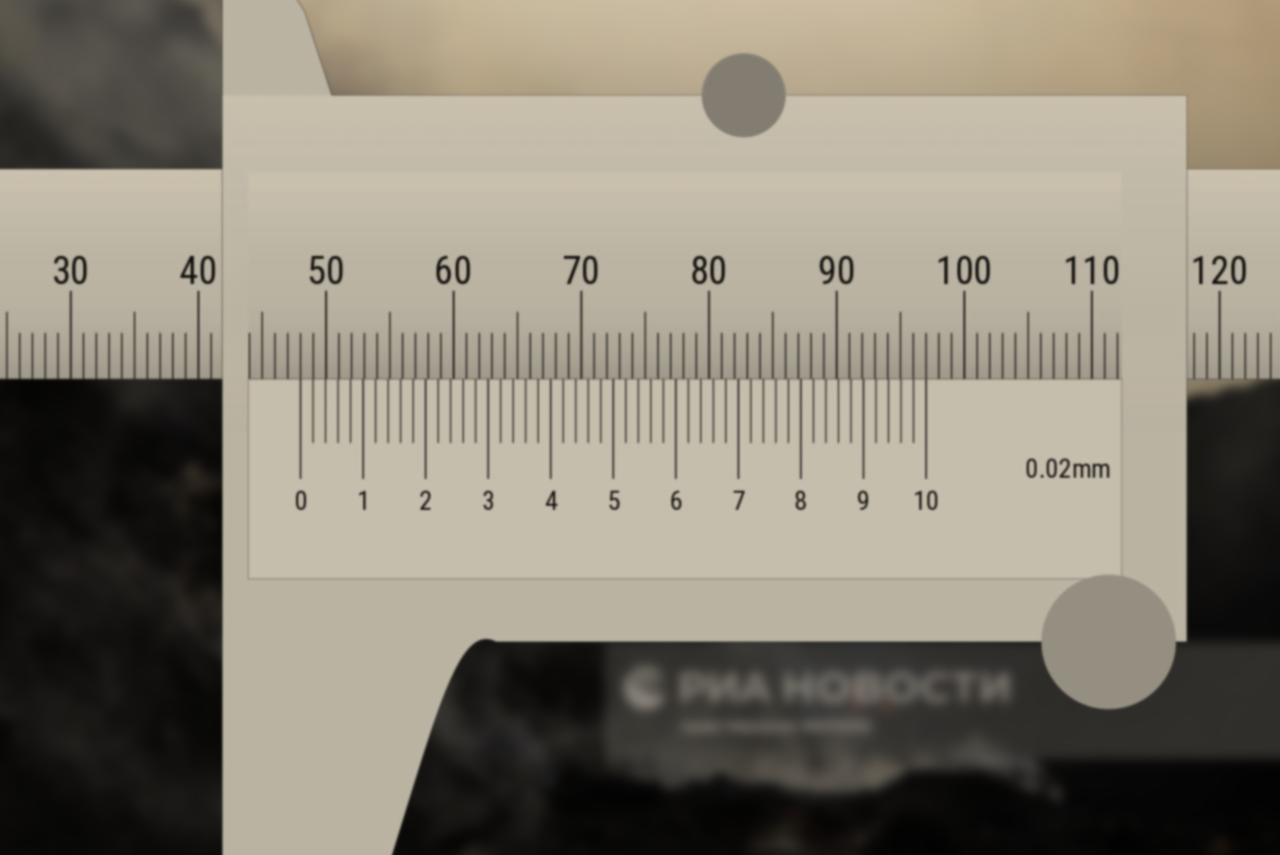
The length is 48.0 (mm)
